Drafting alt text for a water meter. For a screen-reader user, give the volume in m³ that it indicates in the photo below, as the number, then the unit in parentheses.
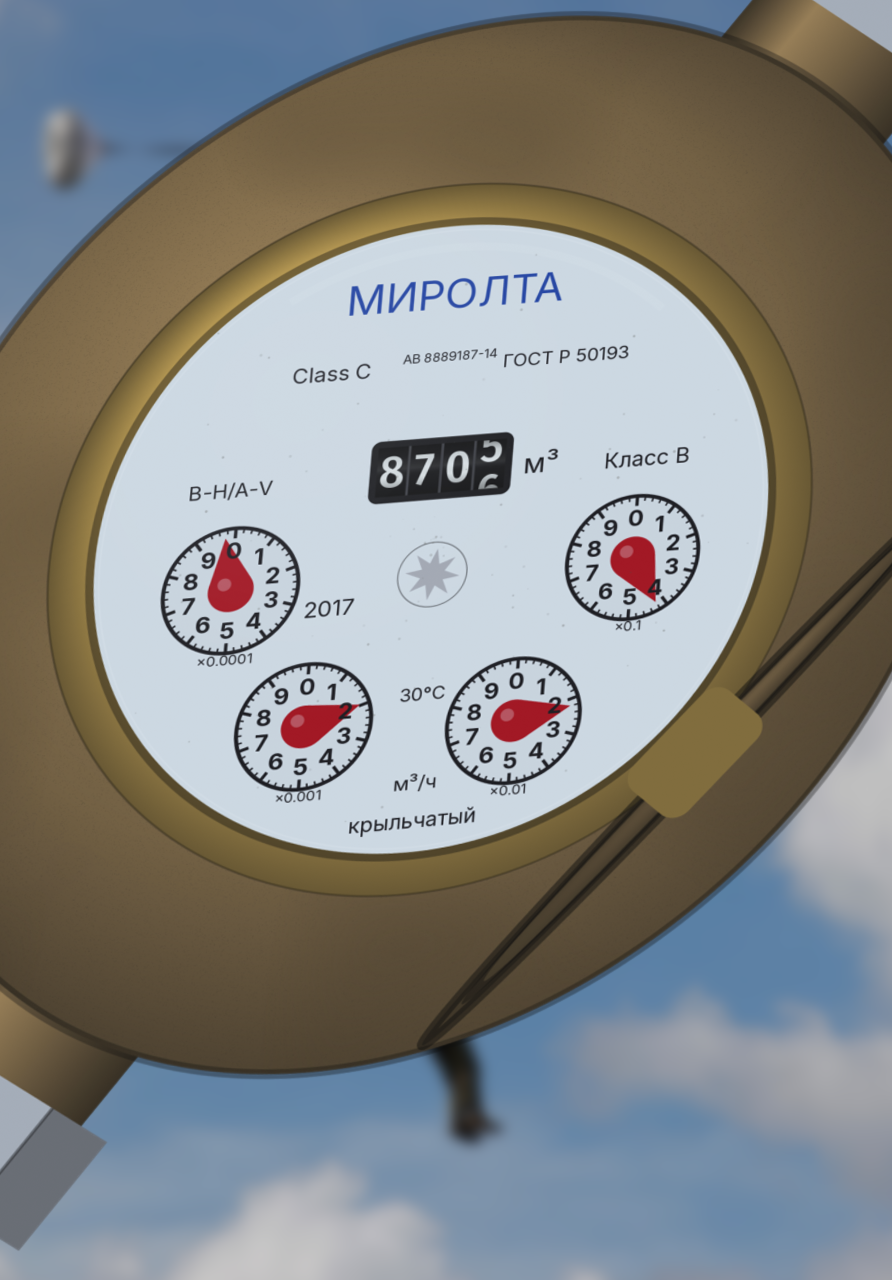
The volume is 8705.4219 (m³)
